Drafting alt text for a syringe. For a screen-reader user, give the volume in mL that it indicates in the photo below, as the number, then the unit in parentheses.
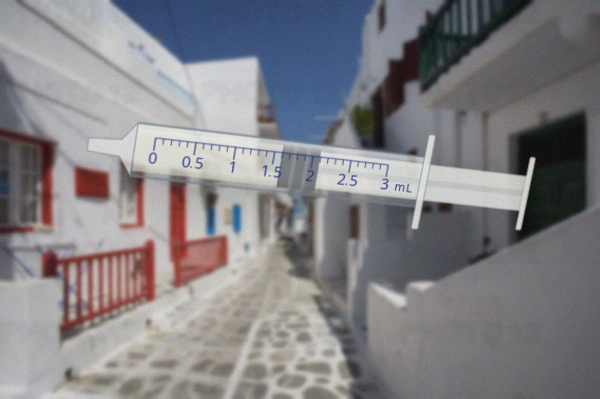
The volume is 1.6 (mL)
